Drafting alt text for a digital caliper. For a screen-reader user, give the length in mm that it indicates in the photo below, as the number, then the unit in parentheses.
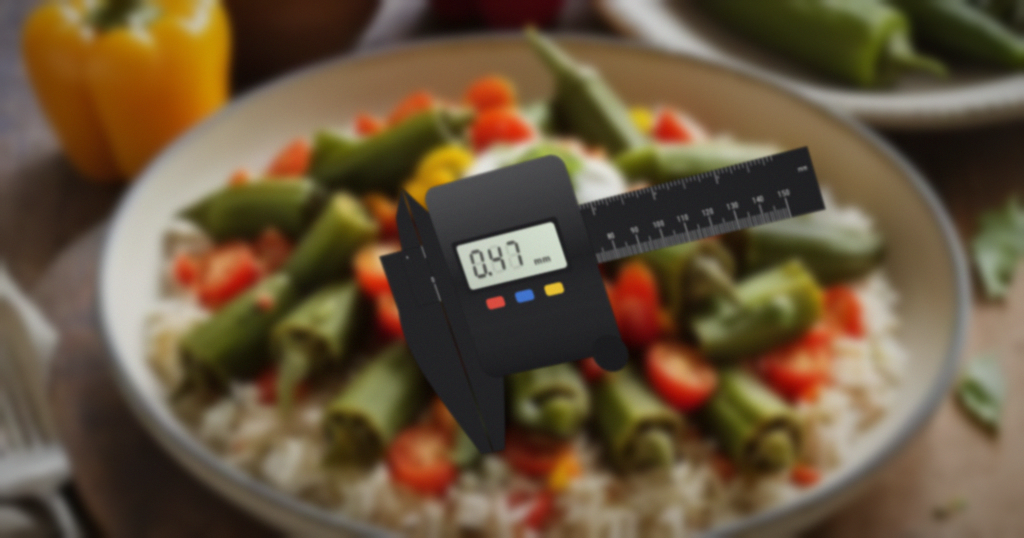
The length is 0.47 (mm)
